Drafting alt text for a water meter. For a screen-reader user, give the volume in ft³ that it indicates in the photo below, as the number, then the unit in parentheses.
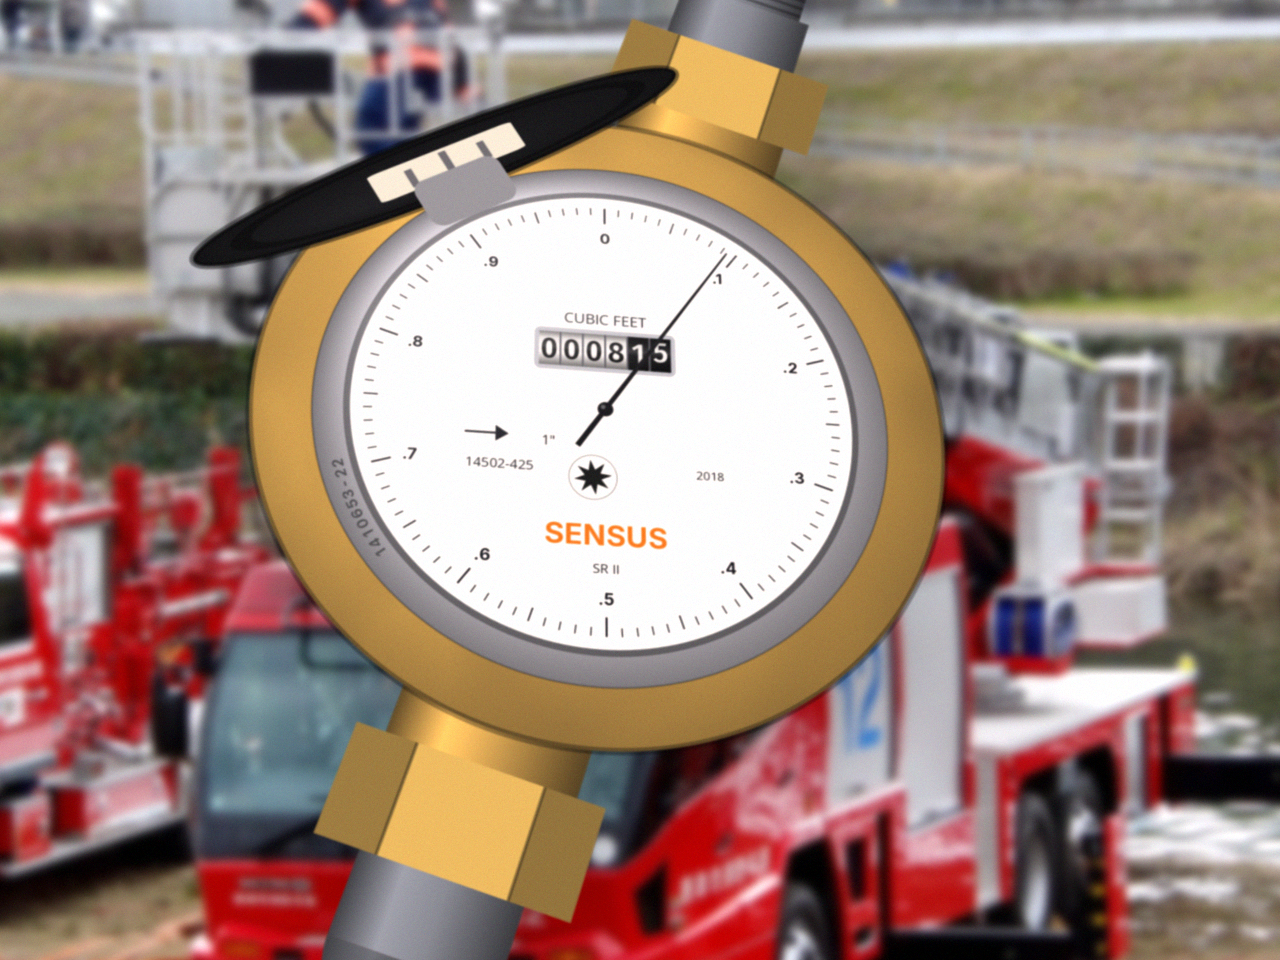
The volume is 815.09 (ft³)
